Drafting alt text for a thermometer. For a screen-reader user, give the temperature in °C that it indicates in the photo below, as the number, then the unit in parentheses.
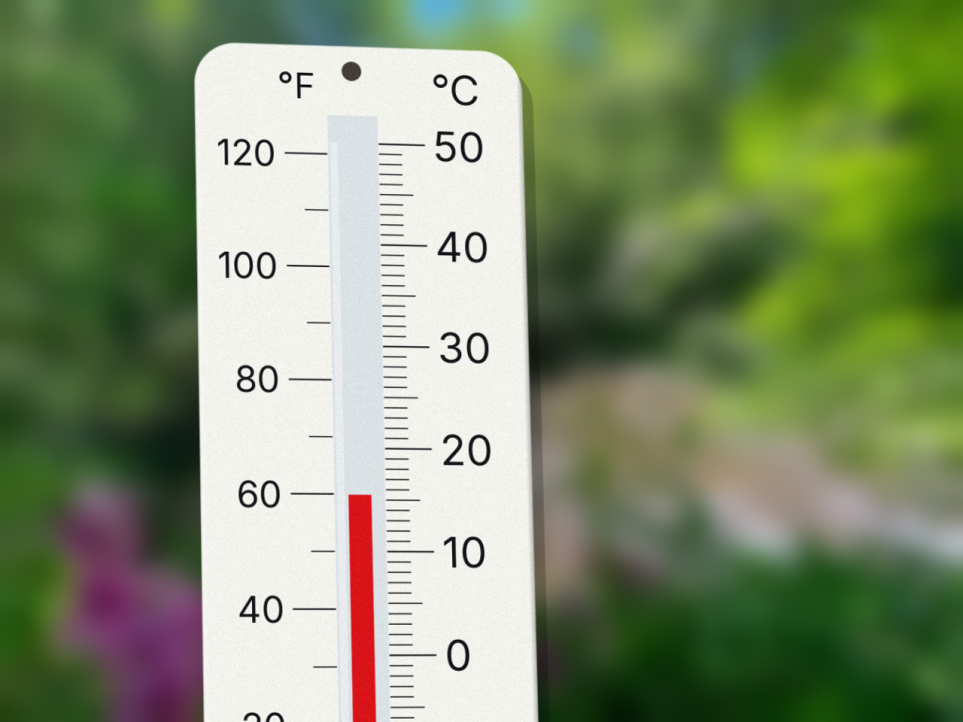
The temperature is 15.5 (°C)
